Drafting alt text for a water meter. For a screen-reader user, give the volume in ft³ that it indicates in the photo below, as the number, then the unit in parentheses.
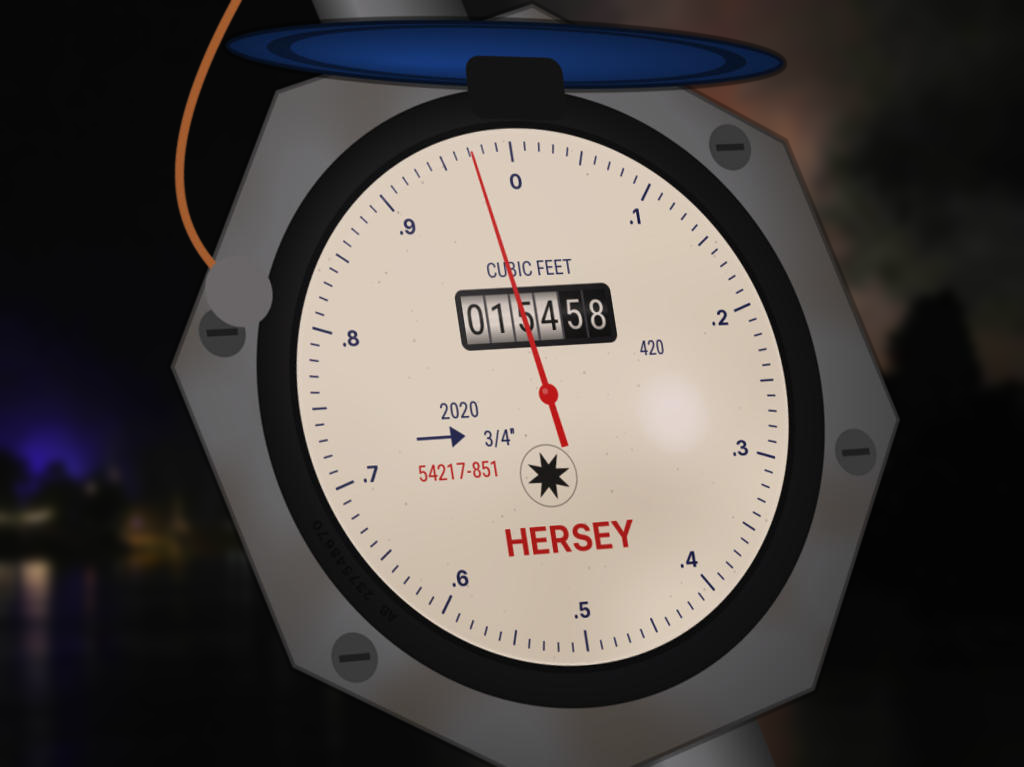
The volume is 15457.97 (ft³)
